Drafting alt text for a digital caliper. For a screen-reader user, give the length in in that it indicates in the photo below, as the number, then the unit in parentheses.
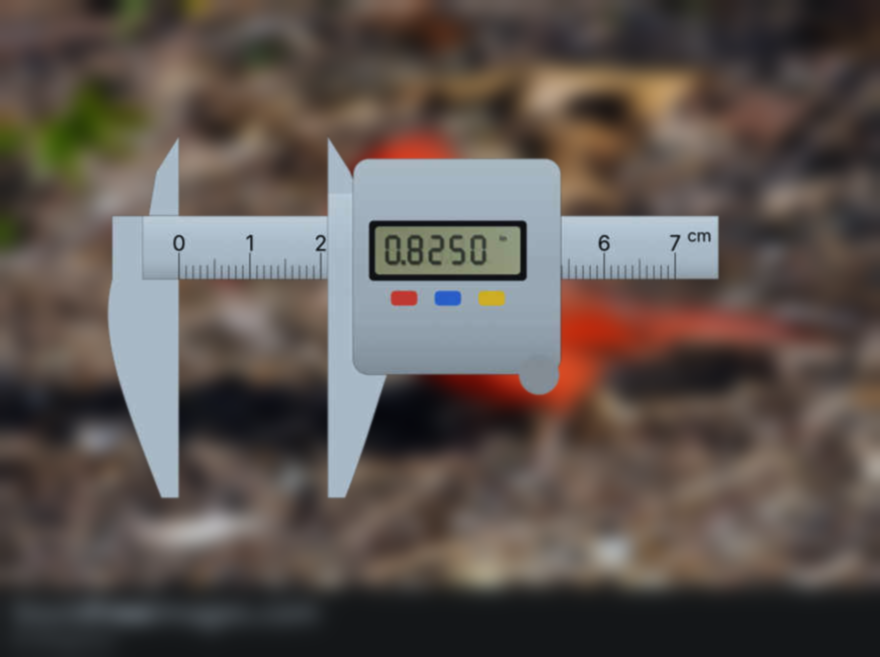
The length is 0.8250 (in)
